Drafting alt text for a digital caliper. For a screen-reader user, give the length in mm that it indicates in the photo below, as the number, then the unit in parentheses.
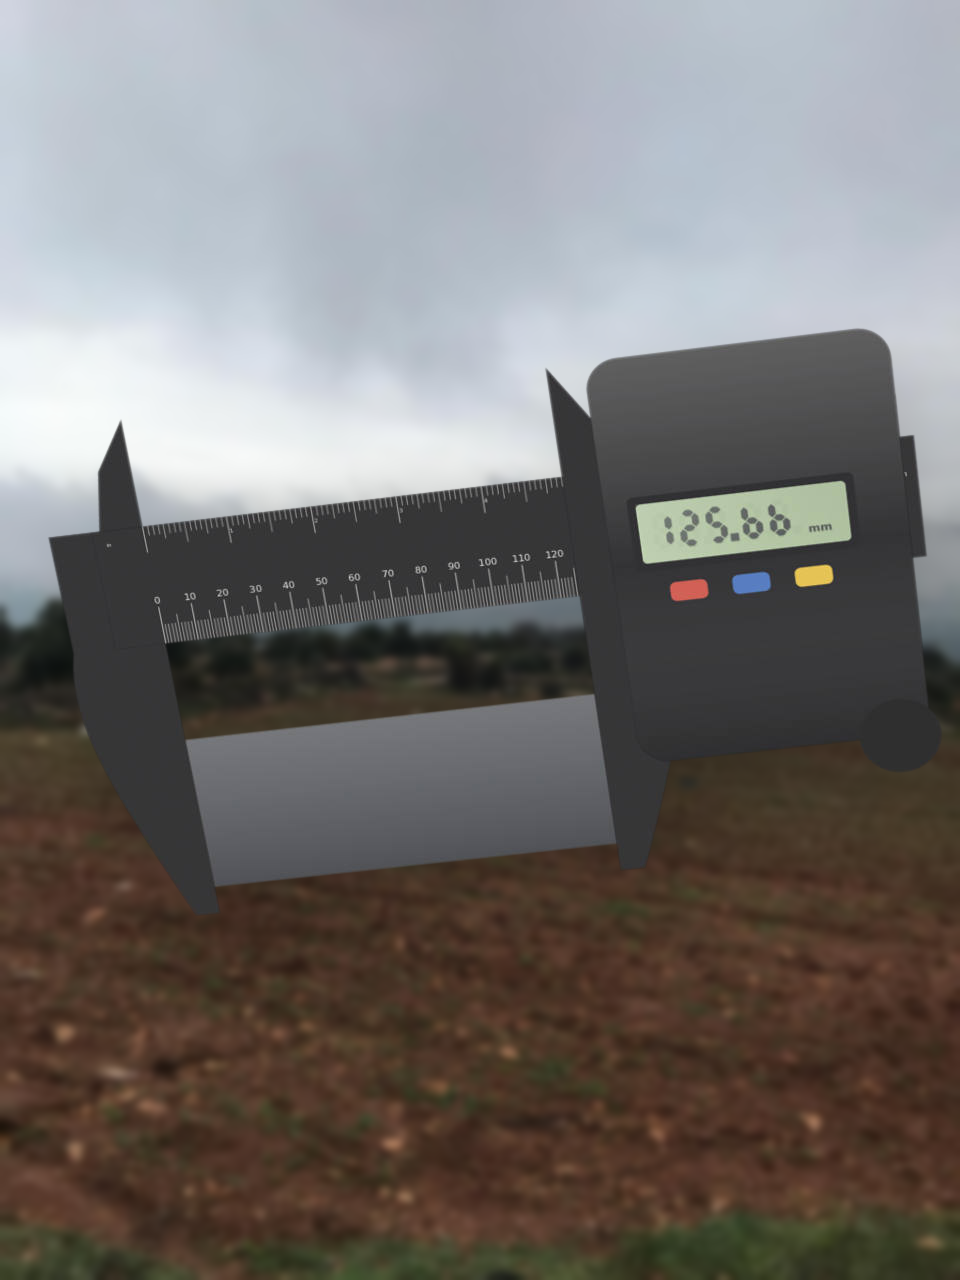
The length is 125.66 (mm)
